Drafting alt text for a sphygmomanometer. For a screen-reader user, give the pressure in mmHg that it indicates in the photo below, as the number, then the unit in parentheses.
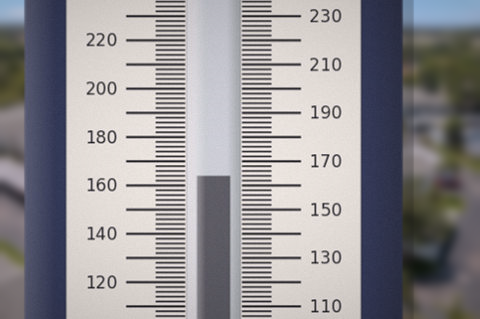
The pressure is 164 (mmHg)
